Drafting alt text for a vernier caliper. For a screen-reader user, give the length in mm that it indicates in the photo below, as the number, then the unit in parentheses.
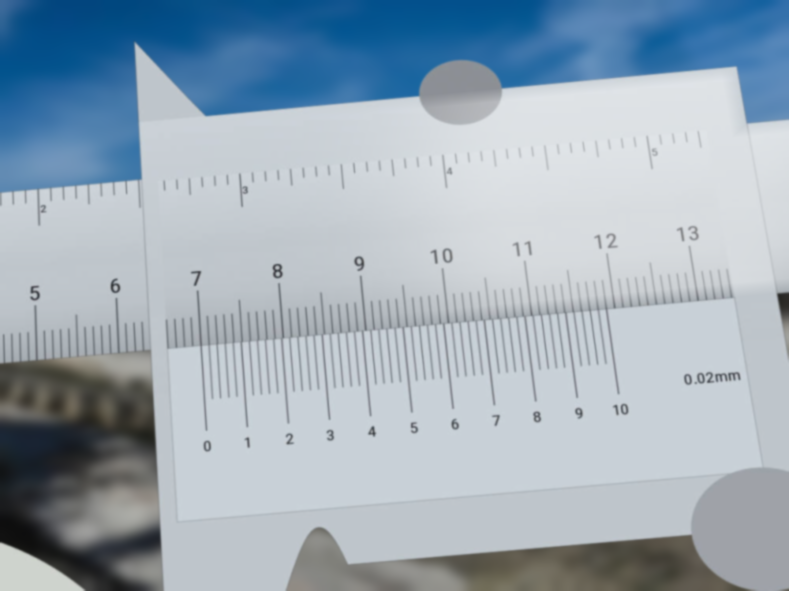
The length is 70.0 (mm)
